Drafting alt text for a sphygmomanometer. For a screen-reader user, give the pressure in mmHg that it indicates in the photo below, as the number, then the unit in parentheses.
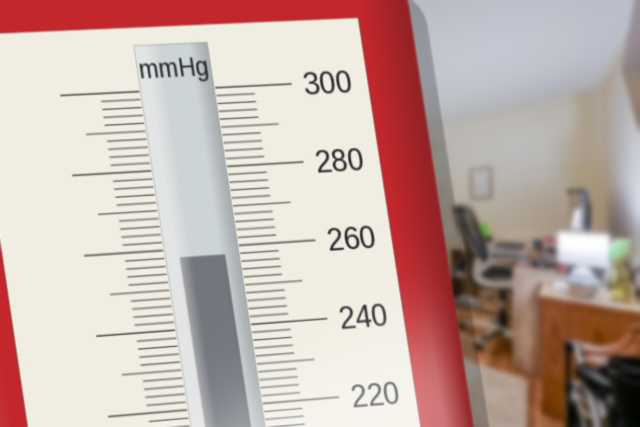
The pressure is 258 (mmHg)
